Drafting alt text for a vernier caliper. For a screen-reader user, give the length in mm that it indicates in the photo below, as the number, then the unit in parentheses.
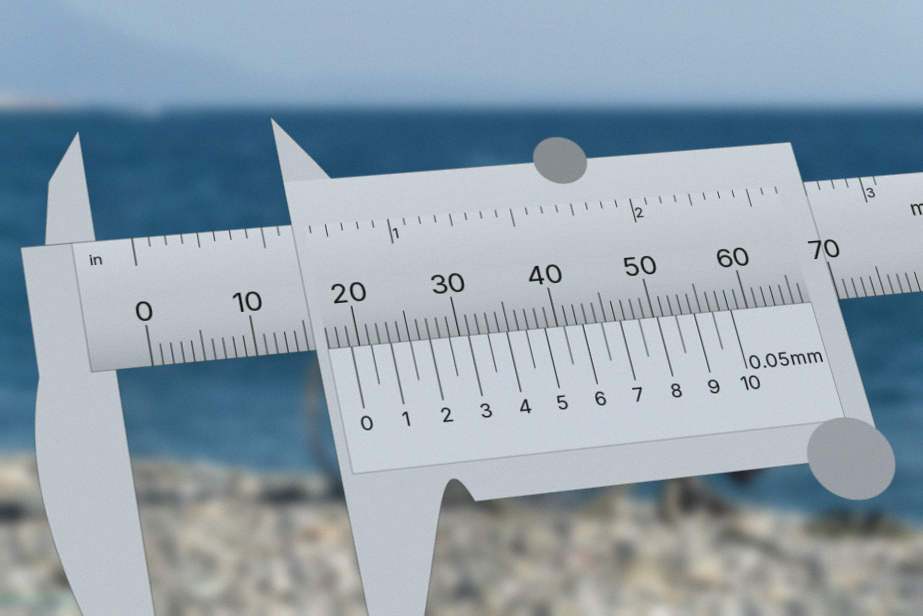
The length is 19.2 (mm)
